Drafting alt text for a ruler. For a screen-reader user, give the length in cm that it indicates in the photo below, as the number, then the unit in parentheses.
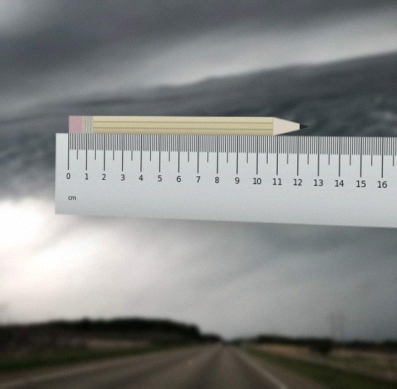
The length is 12.5 (cm)
